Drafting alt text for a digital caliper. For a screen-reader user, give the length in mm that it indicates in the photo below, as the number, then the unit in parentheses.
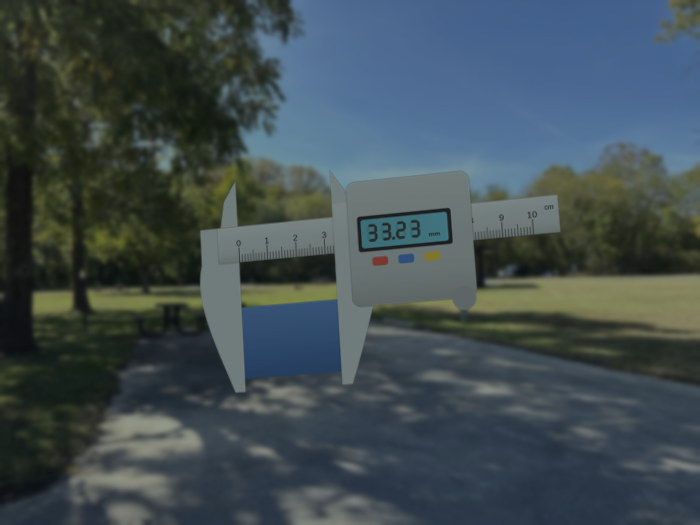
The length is 33.23 (mm)
